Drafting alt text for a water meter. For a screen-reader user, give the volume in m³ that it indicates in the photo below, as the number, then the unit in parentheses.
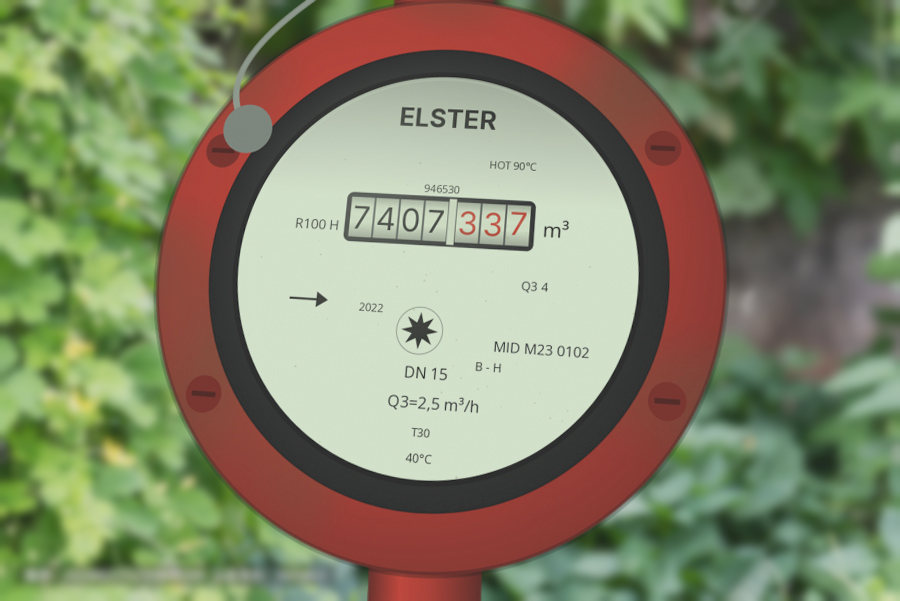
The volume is 7407.337 (m³)
